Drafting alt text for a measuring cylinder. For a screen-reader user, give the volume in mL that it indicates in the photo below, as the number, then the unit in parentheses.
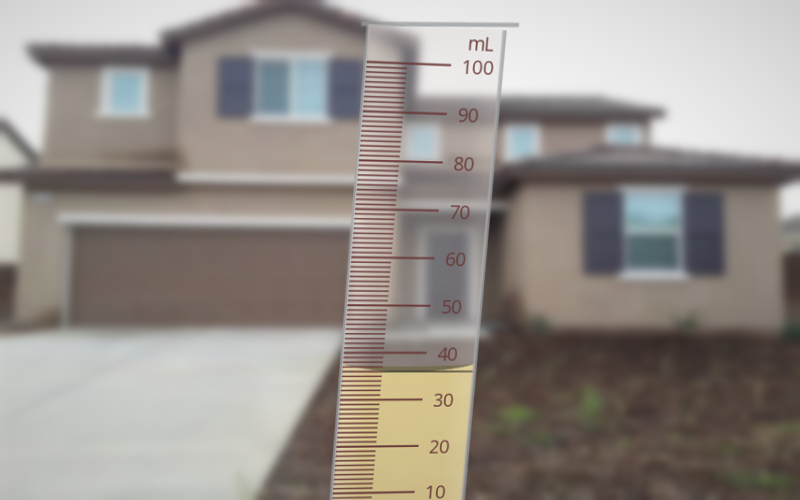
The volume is 36 (mL)
